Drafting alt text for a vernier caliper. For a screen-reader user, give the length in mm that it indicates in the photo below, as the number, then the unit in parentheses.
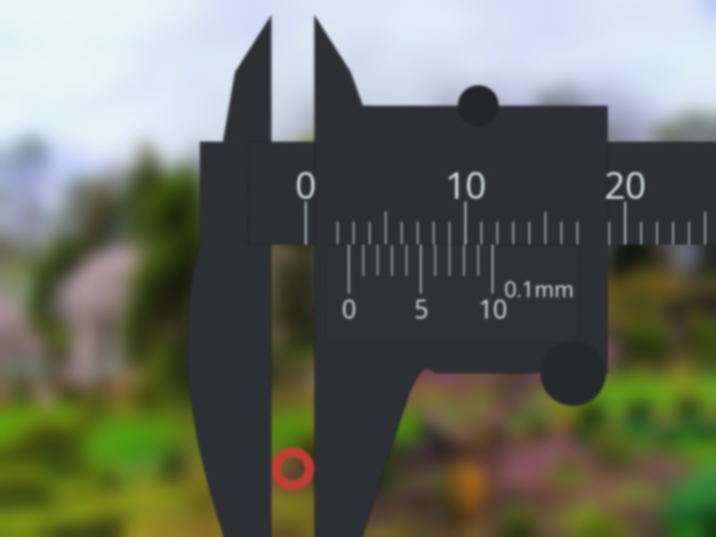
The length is 2.7 (mm)
